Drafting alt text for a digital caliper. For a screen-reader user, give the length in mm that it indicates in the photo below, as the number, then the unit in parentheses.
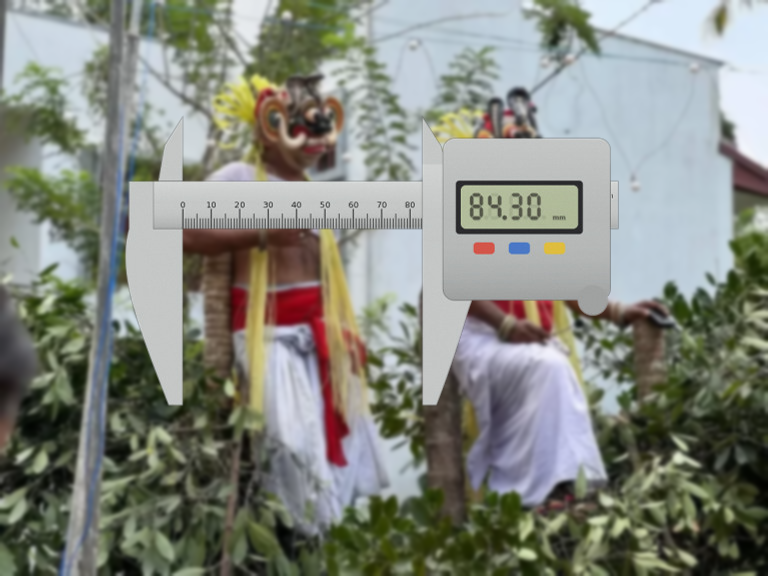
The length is 84.30 (mm)
